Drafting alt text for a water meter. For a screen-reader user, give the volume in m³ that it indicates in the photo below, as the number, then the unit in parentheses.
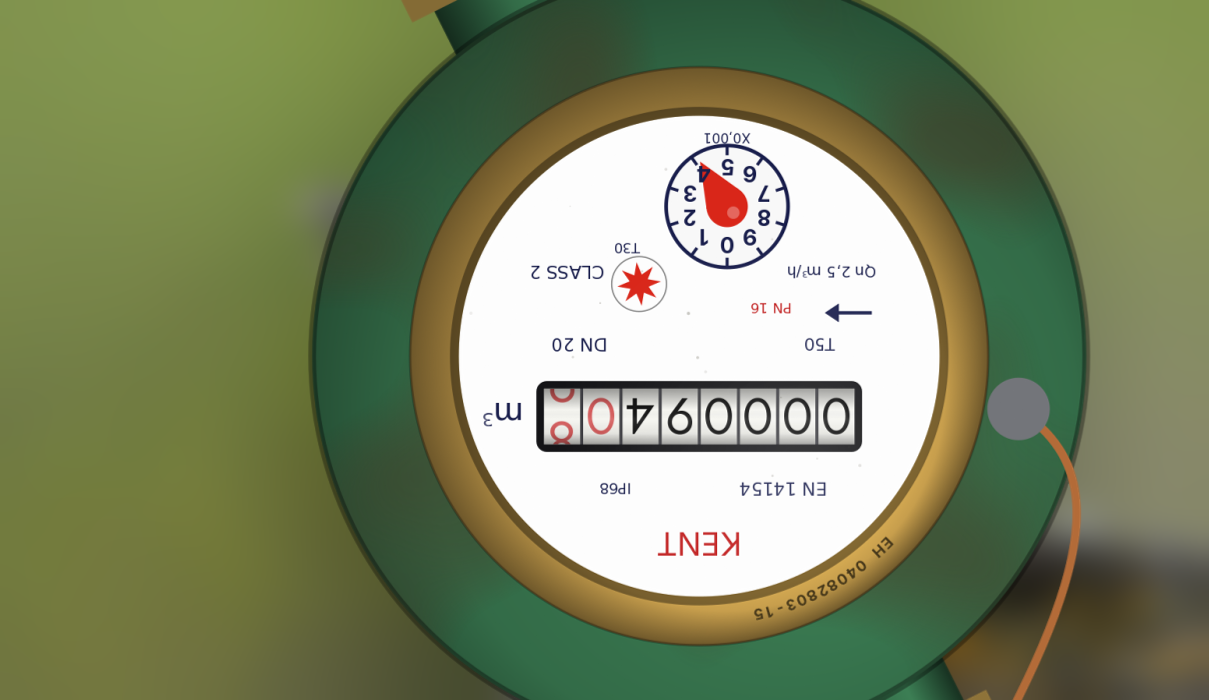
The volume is 94.084 (m³)
